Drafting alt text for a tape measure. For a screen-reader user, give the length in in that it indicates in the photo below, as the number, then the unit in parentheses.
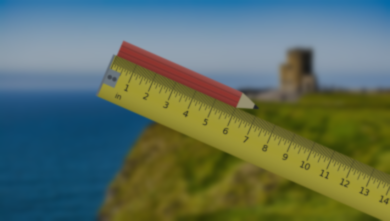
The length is 7 (in)
